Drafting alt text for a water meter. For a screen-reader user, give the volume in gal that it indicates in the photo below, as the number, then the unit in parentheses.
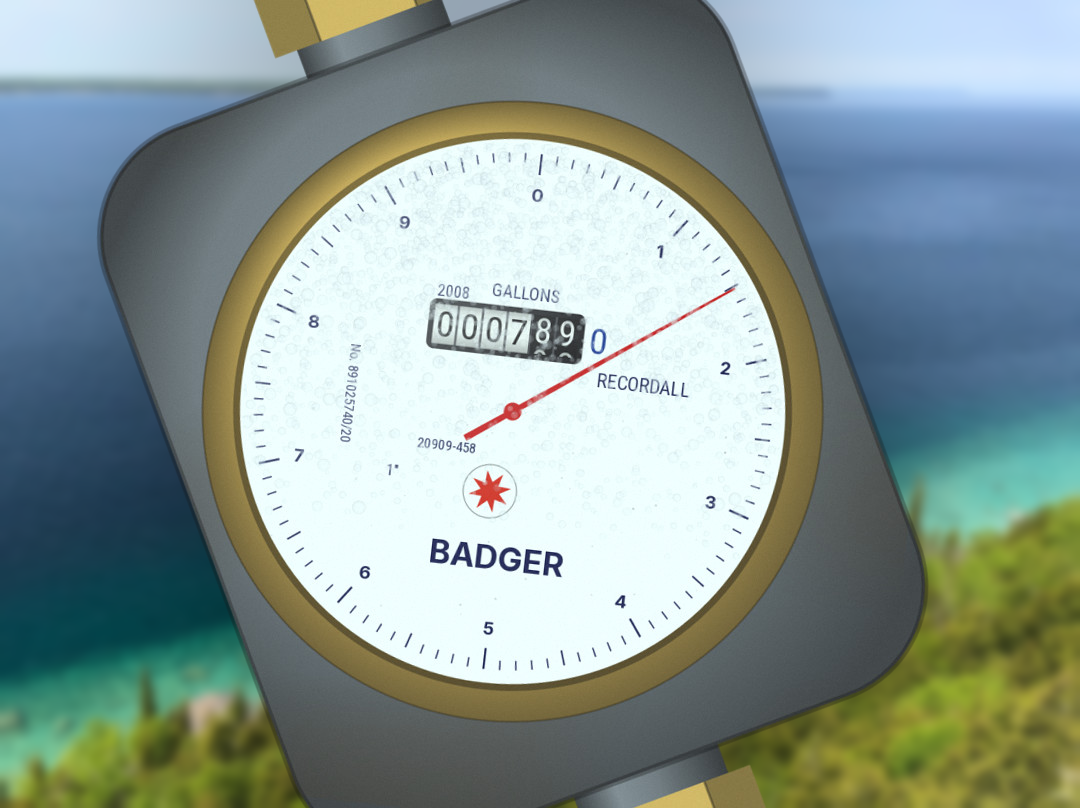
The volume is 7891.5 (gal)
